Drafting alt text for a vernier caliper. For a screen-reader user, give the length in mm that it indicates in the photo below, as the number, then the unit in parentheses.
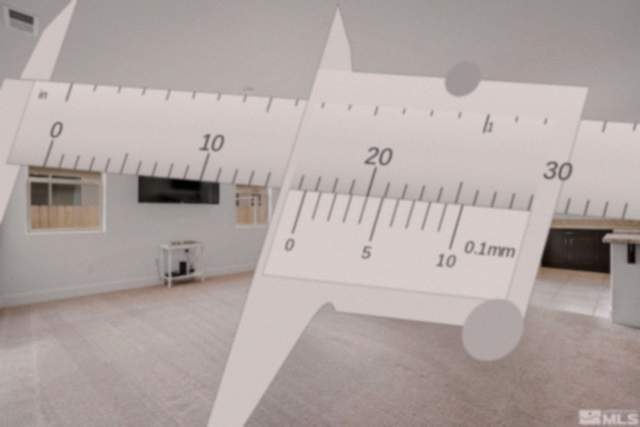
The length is 16.4 (mm)
